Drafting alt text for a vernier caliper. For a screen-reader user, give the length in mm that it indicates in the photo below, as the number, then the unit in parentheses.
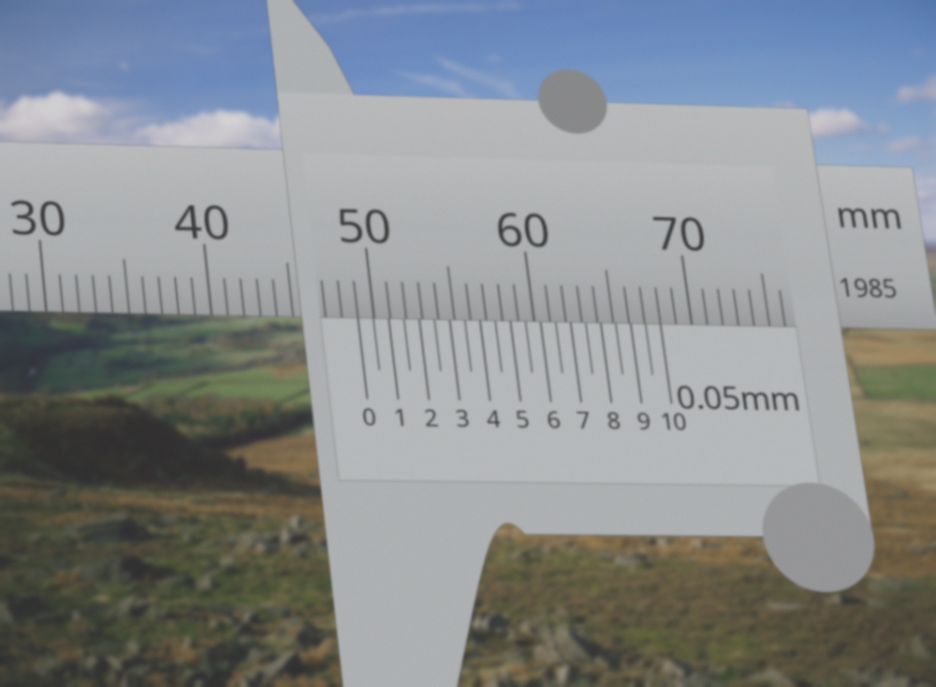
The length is 49.0 (mm)
